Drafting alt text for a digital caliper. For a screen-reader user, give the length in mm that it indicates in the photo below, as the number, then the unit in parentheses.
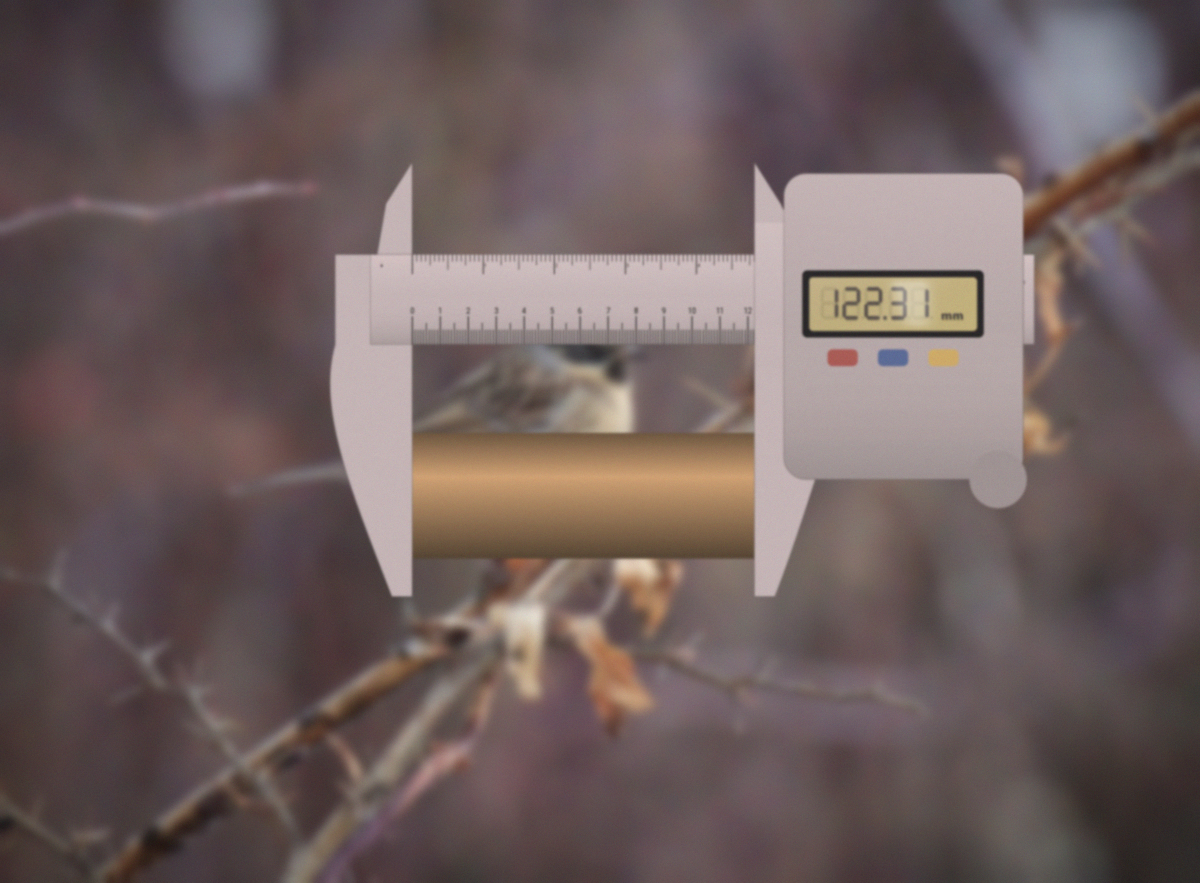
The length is 122.31 (mm)
